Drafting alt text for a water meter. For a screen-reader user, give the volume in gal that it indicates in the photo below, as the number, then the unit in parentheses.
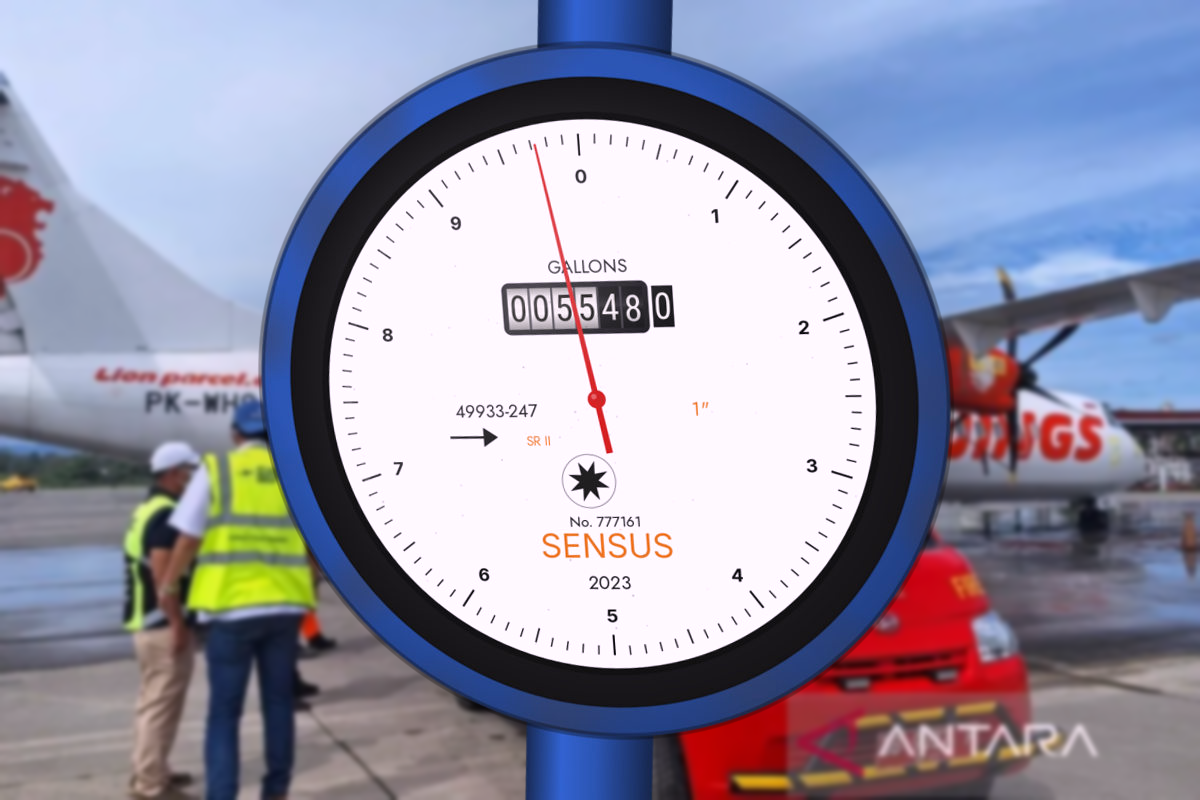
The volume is 55479.7 (gal)
